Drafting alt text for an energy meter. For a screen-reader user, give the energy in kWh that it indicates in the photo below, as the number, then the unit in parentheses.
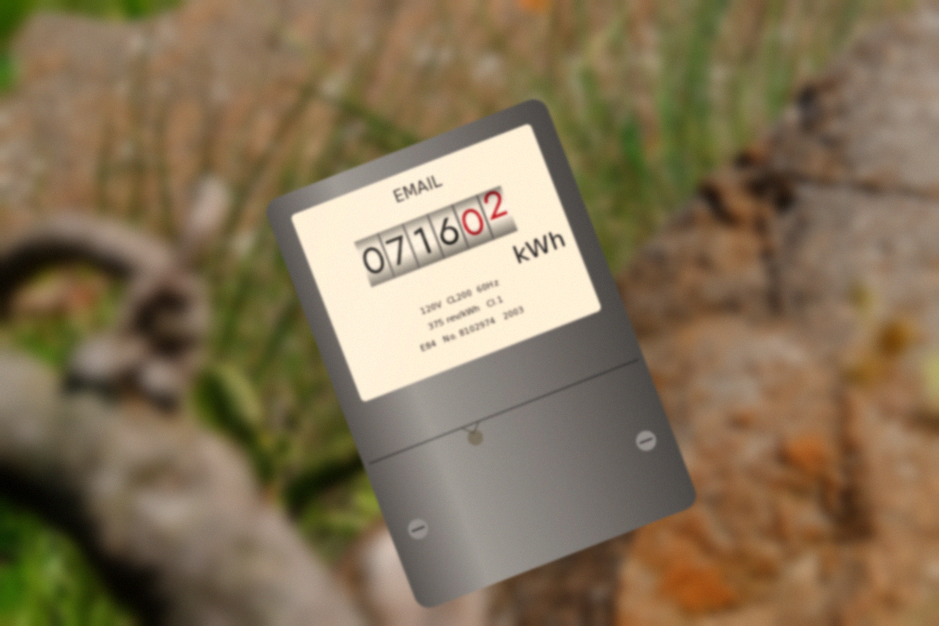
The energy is 716.02 (kWh)
